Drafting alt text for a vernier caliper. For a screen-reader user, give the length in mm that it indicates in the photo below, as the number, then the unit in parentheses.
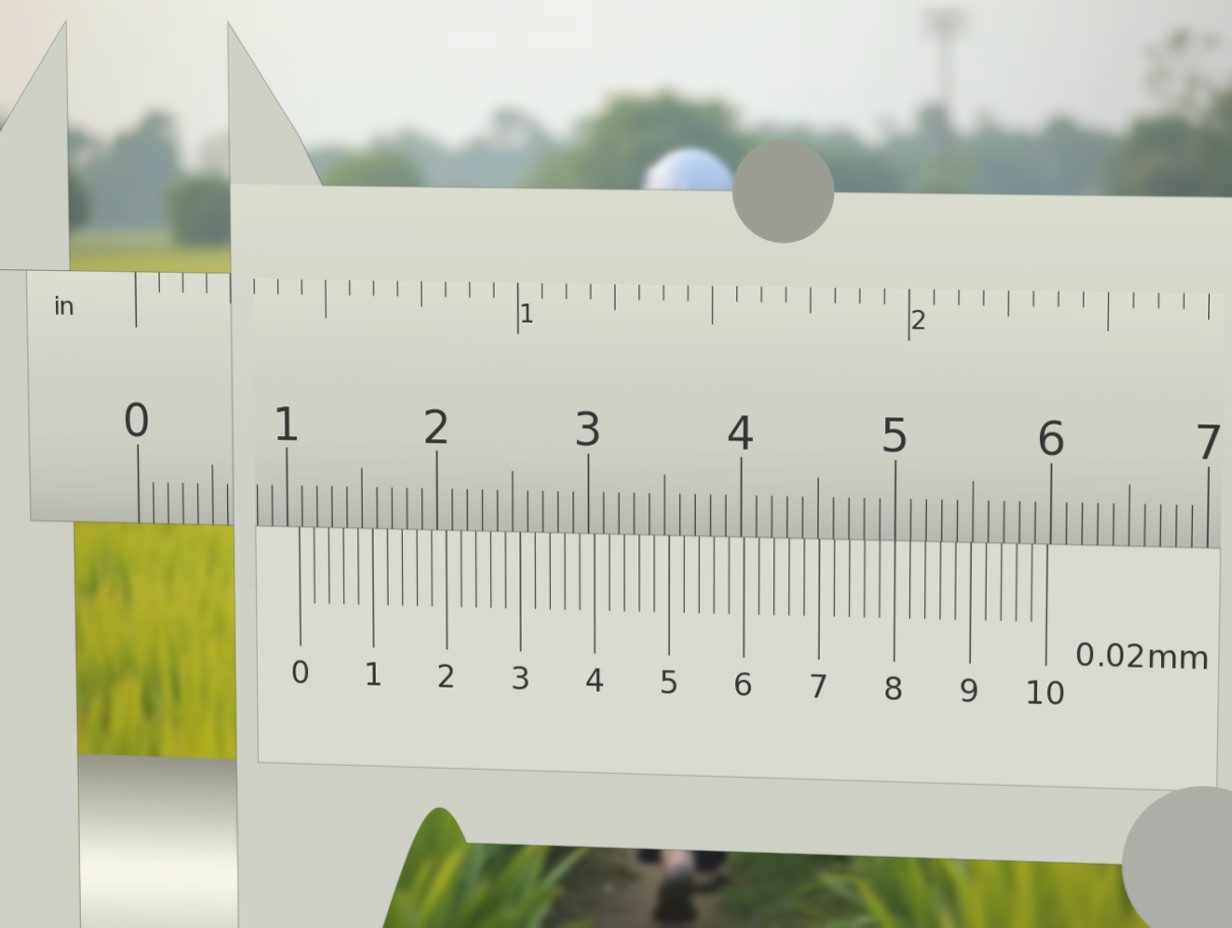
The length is 10.8 (mm)
